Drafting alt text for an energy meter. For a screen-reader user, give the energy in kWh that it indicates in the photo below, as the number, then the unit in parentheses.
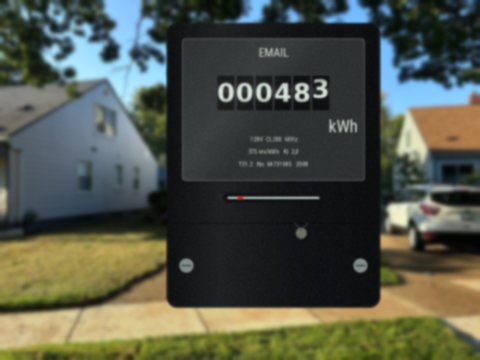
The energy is 483 (kWh)
